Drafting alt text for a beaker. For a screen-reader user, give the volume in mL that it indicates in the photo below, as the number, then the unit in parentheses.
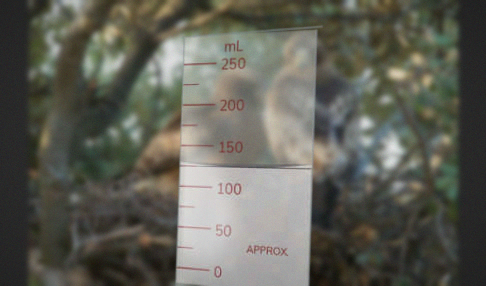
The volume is 125 (mL)
